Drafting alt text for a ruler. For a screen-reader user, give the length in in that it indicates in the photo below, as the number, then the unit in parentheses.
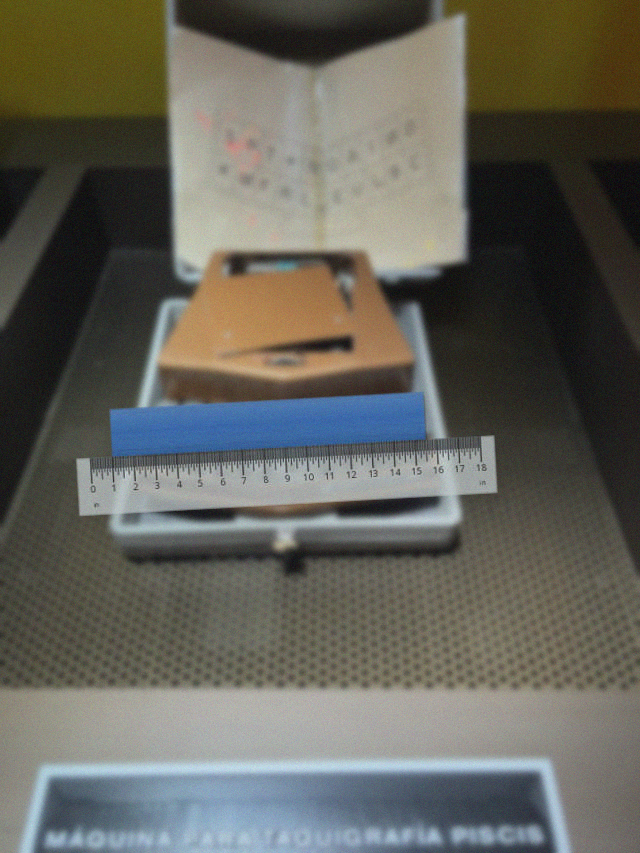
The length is 14.5 (in)
